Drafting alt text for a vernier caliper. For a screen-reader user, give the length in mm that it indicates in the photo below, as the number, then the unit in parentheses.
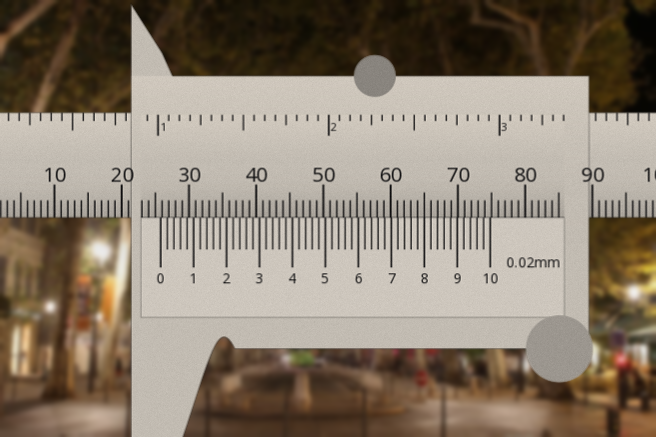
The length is 25.8 (mm)
